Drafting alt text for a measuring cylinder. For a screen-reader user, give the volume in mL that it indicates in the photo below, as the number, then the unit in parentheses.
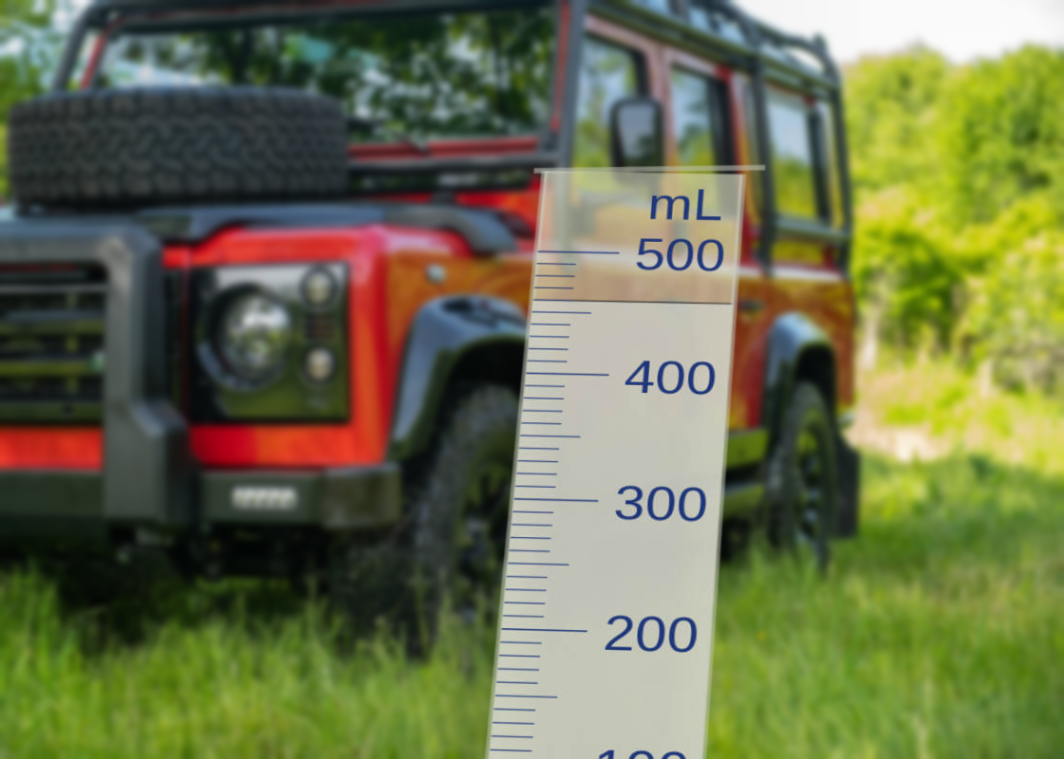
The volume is 460 (mL)
